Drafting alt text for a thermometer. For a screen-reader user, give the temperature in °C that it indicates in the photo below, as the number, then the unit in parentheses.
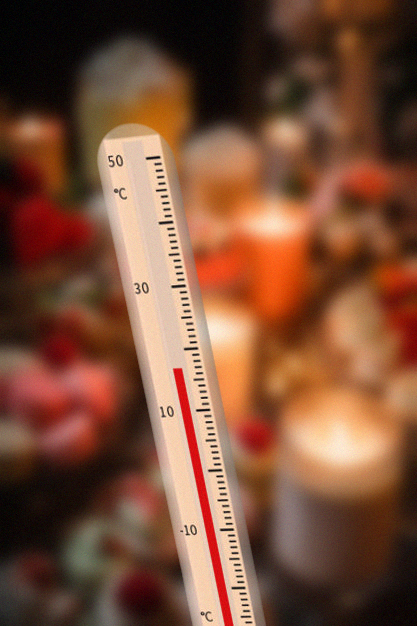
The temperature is 17 (°C)
